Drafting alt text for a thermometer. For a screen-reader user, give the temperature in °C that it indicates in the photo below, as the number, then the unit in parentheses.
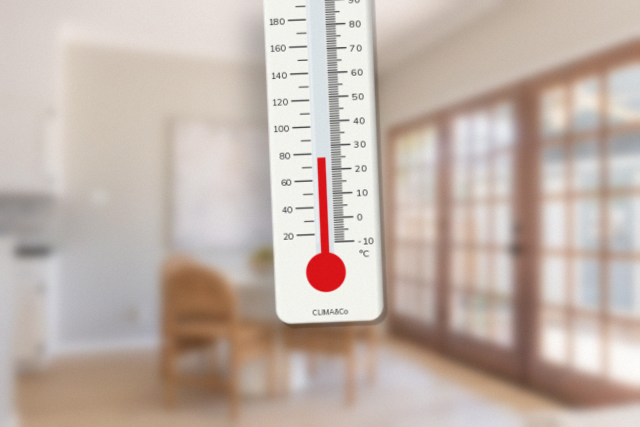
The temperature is 25 (°C)
